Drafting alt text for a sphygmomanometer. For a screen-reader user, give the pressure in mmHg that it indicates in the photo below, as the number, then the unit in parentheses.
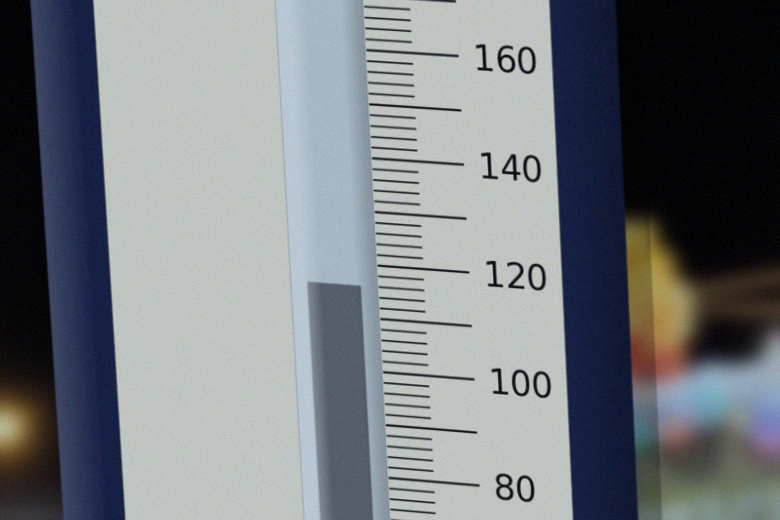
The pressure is 116 (mmHg)
